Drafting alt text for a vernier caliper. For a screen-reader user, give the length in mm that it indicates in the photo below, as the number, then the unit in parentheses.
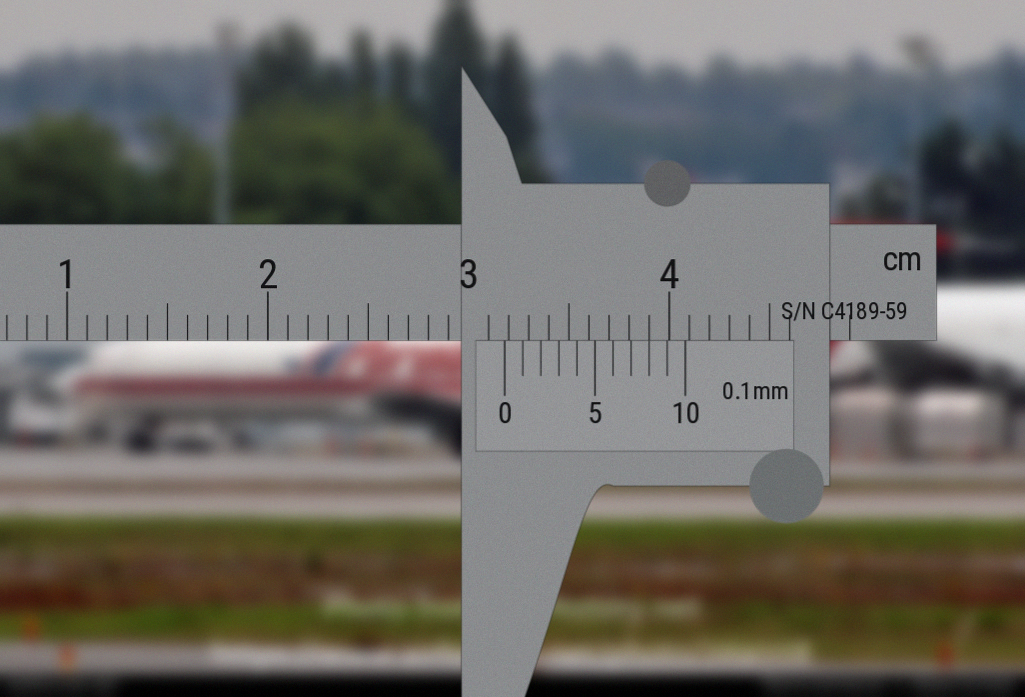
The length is 31.8 (mm)
